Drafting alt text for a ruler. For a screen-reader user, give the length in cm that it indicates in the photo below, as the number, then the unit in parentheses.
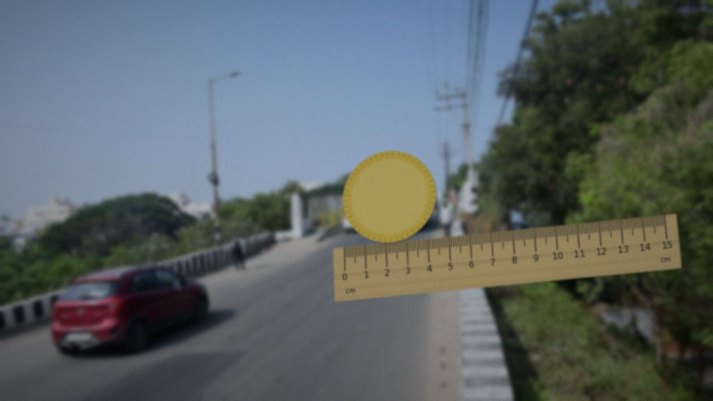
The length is 4.5 (cm)
